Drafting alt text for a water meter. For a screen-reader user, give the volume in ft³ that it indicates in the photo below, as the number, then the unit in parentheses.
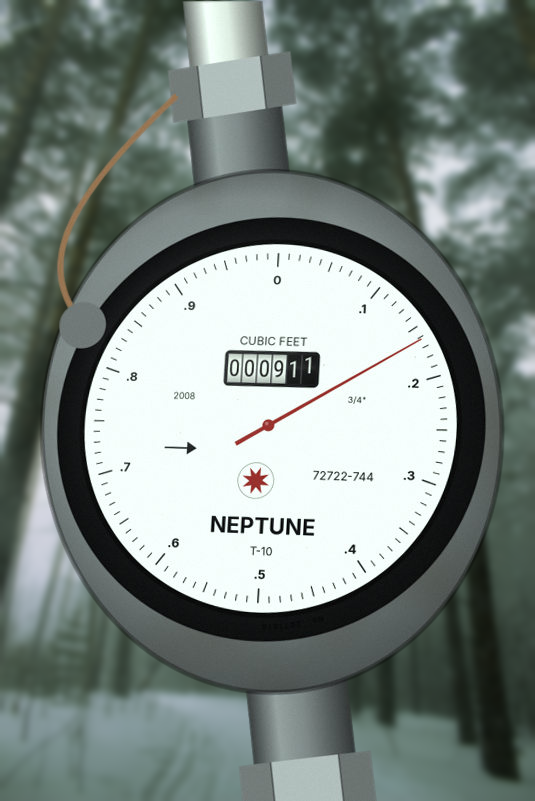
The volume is 911.16 (ft³)
